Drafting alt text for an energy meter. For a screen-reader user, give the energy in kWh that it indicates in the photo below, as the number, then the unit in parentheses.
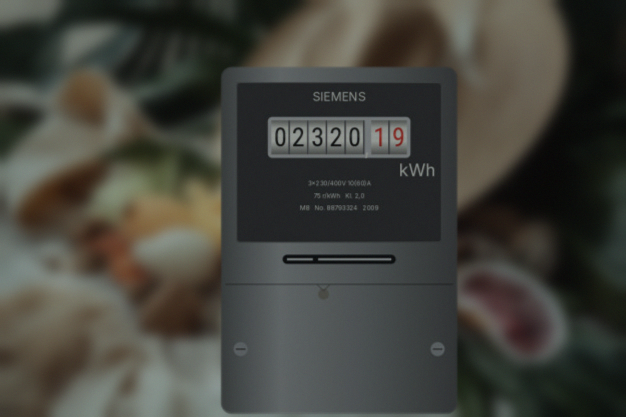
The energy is 2320.19 (kWh)
